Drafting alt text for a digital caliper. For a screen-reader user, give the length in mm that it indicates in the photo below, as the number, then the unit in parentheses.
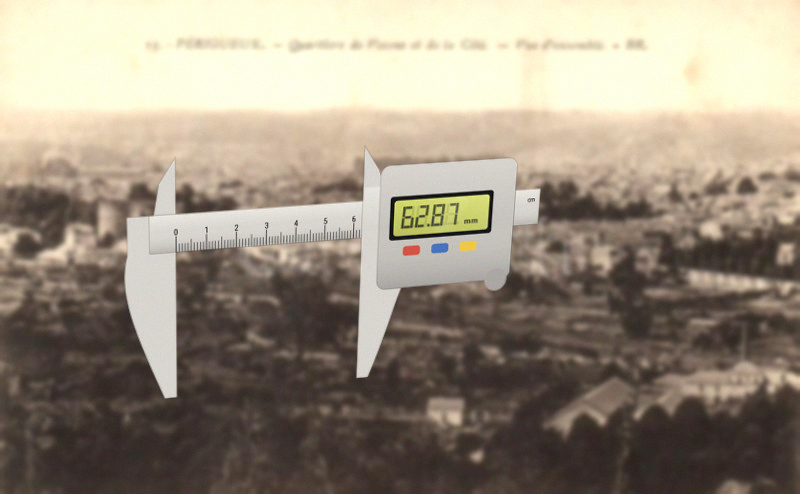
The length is 62.87 (mm)
